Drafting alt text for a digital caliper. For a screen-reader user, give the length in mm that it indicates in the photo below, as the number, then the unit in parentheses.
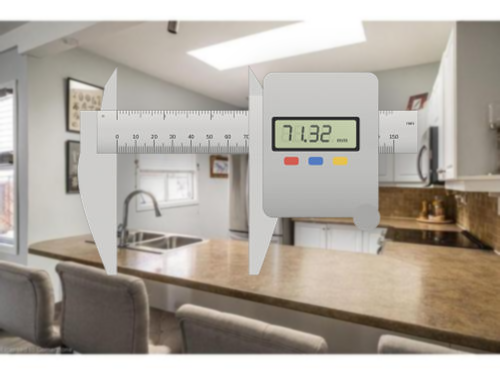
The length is 71.32 (mm)
